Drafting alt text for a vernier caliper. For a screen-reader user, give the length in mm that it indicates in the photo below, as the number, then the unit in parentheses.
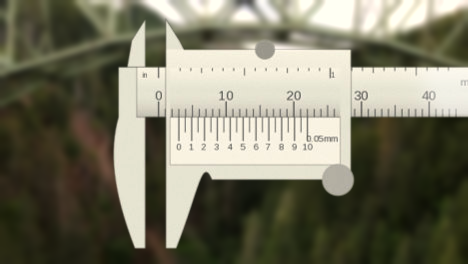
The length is 3.0 (mm)
